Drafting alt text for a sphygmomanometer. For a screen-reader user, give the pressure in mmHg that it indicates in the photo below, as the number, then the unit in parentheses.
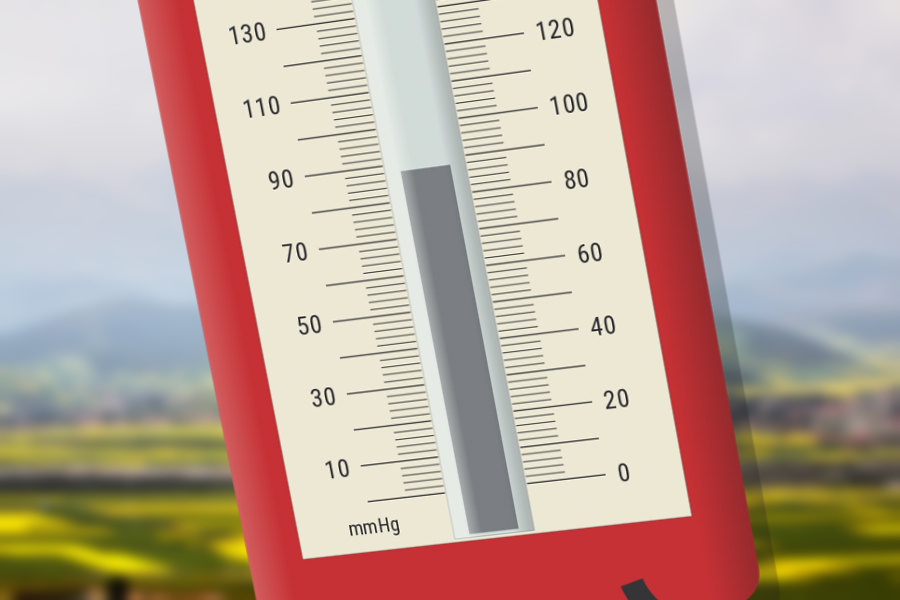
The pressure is 88 (mmHg)
